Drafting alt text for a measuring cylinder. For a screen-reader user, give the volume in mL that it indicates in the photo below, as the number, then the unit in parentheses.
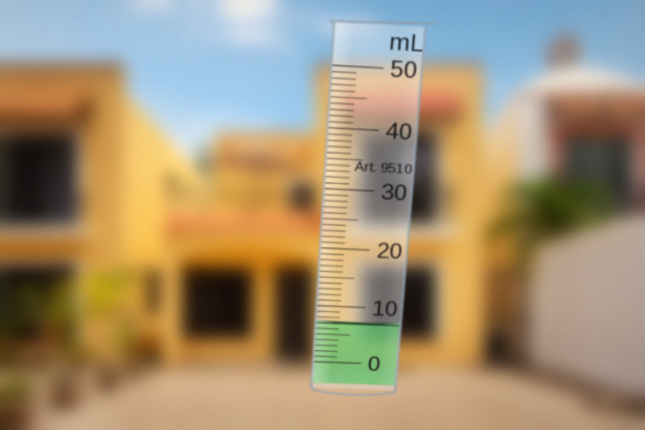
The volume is 7 (mL)
